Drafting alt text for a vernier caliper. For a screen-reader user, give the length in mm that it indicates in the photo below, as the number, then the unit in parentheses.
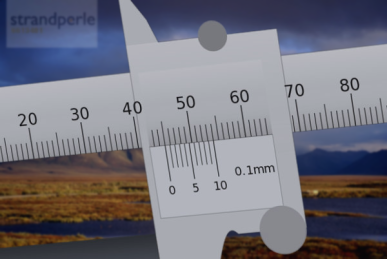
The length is 45.0 (mm)
